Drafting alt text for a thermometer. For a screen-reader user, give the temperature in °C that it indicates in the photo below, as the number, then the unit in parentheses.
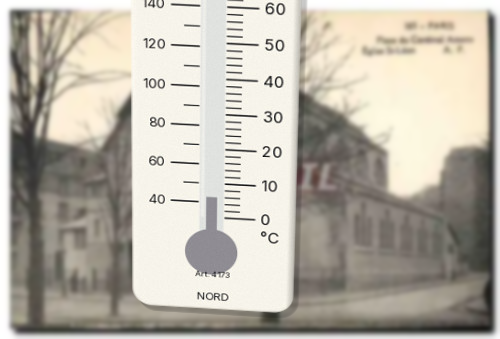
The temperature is 6 (°C)
